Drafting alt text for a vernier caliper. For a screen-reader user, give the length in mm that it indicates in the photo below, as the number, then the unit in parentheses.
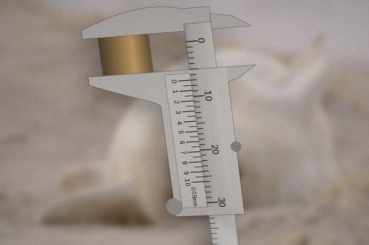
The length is 7.0 (mm)
